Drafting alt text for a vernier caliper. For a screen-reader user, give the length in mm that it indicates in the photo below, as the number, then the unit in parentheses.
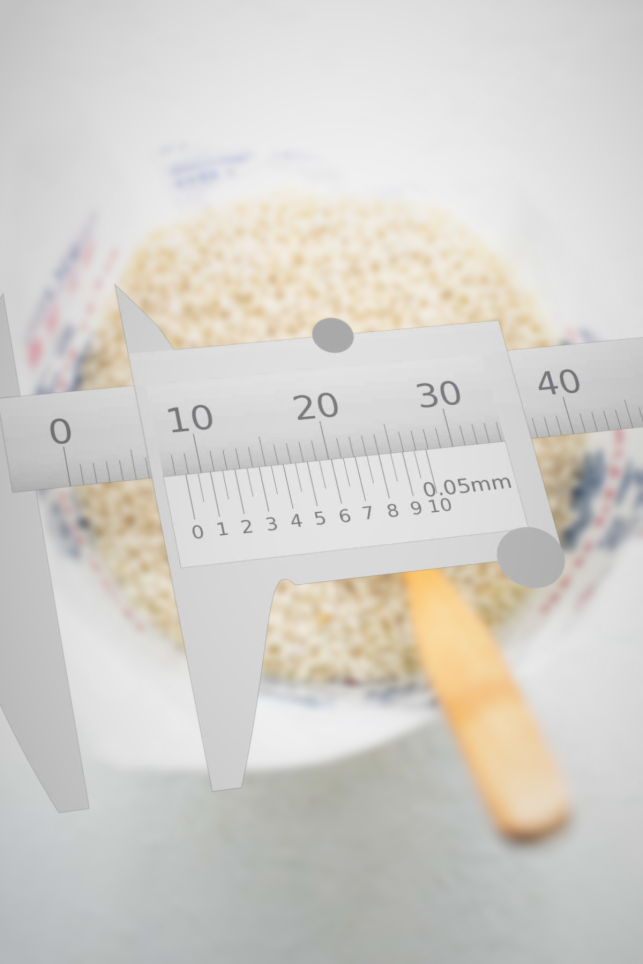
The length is 8.8 (mm)
